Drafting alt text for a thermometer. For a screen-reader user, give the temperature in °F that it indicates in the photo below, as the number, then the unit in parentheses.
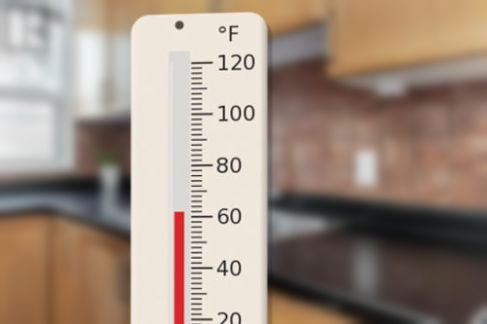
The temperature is 62 (°F)
